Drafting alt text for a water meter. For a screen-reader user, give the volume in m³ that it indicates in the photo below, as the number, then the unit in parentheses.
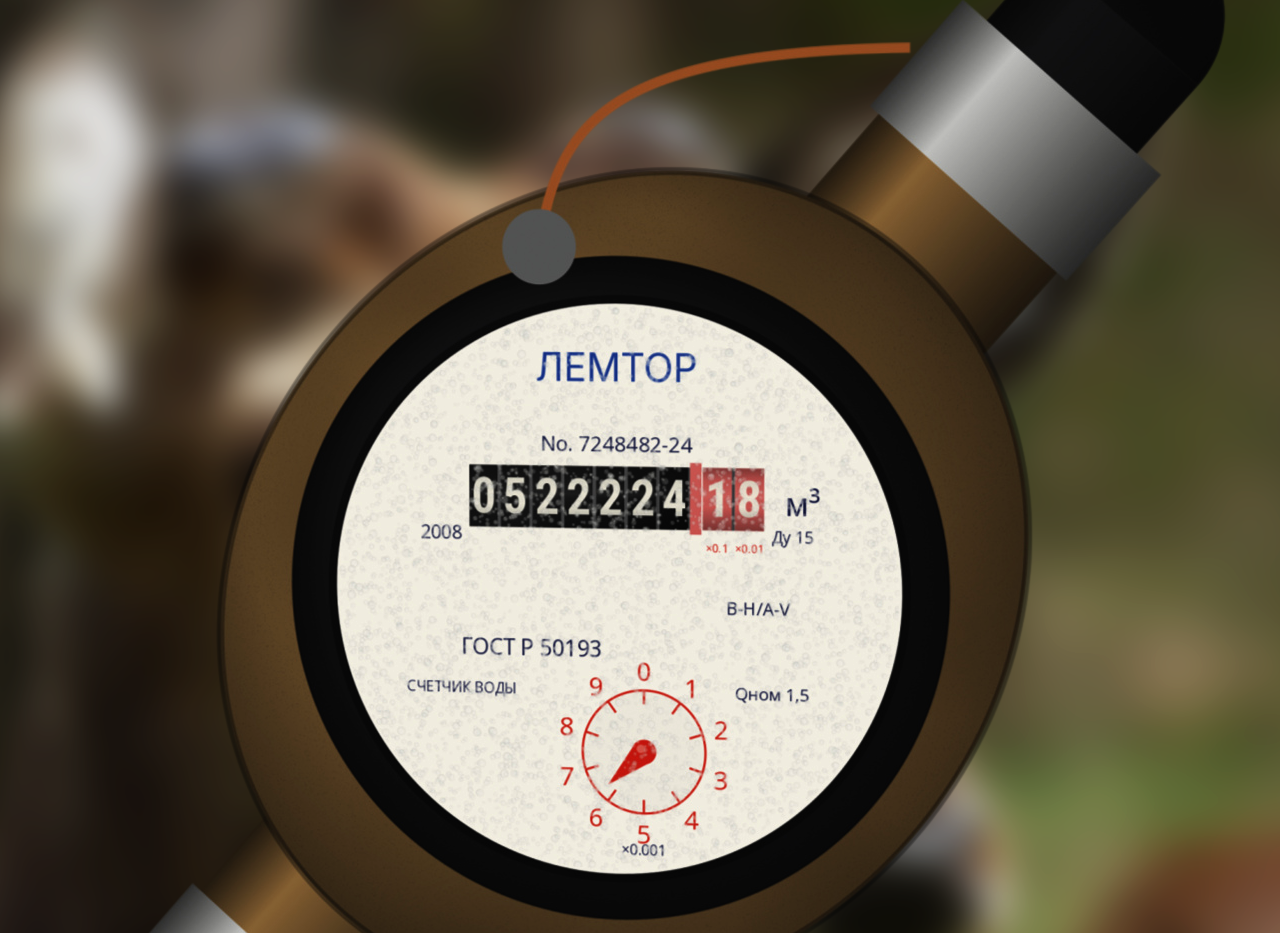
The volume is 522224.186 (m³)
